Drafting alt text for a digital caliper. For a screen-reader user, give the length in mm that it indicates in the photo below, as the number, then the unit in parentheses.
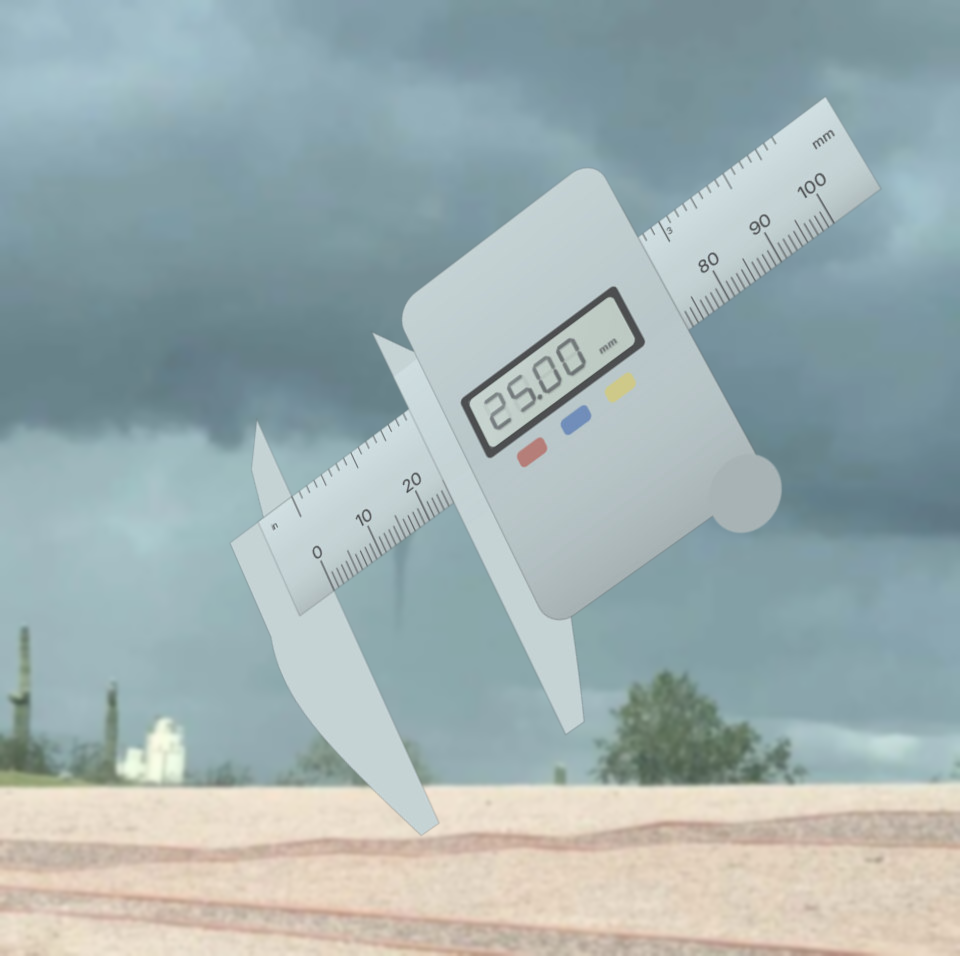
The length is 25.00 (mm)
